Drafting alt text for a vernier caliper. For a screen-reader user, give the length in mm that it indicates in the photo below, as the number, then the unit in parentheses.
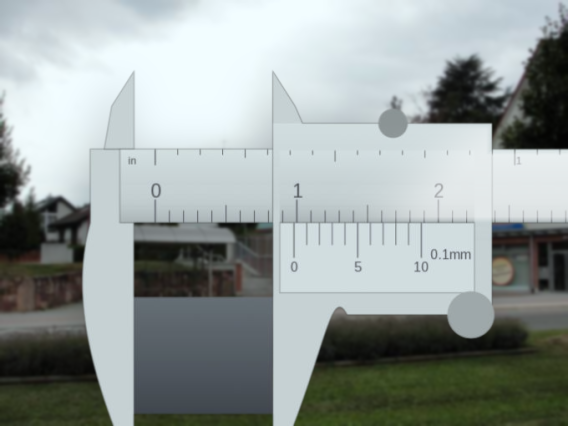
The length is 9.8 (mm)
